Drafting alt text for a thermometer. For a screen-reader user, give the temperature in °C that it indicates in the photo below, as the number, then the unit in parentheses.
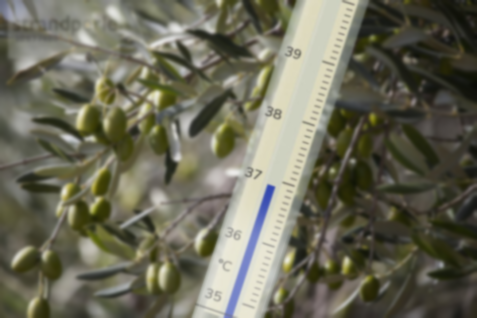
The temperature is 36.9 (°C)
